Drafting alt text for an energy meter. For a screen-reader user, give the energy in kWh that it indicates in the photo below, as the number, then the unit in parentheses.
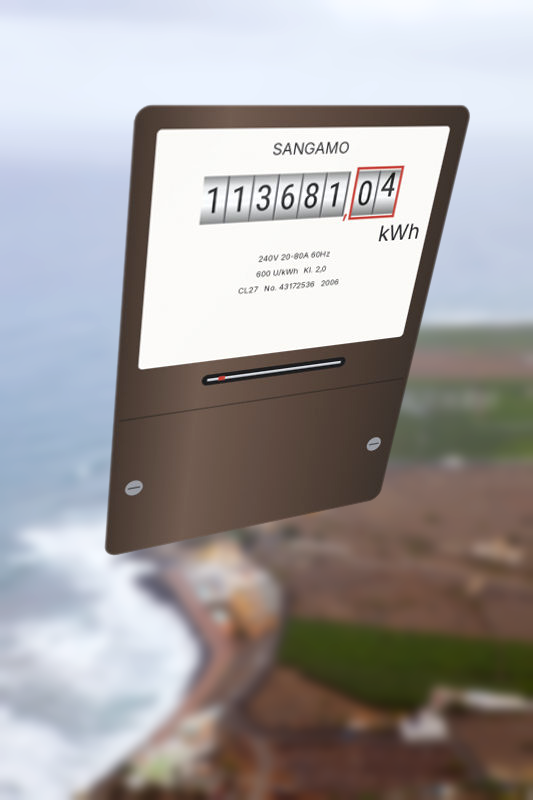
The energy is 113681.04 (kWh)
